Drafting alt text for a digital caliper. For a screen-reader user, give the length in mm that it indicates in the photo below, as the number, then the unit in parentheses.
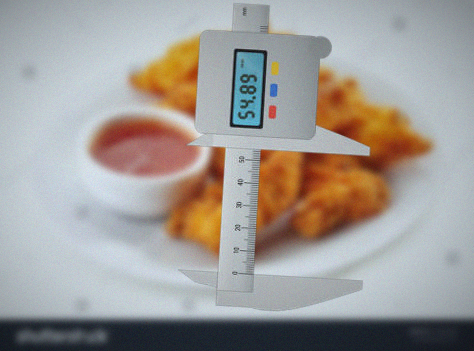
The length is 54.89 (mm)
